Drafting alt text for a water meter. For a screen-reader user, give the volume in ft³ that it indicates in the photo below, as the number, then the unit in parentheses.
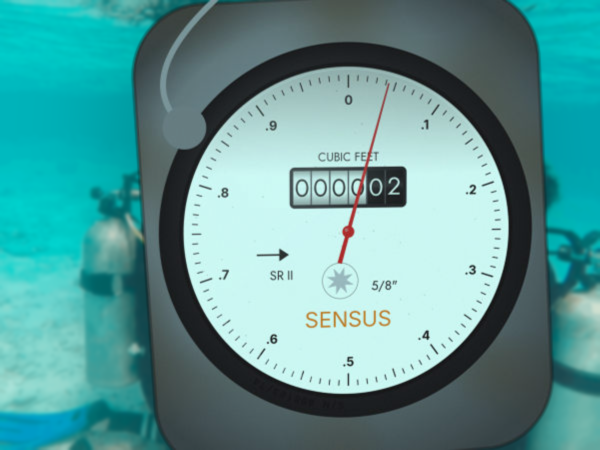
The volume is 2.04 (ft³)
